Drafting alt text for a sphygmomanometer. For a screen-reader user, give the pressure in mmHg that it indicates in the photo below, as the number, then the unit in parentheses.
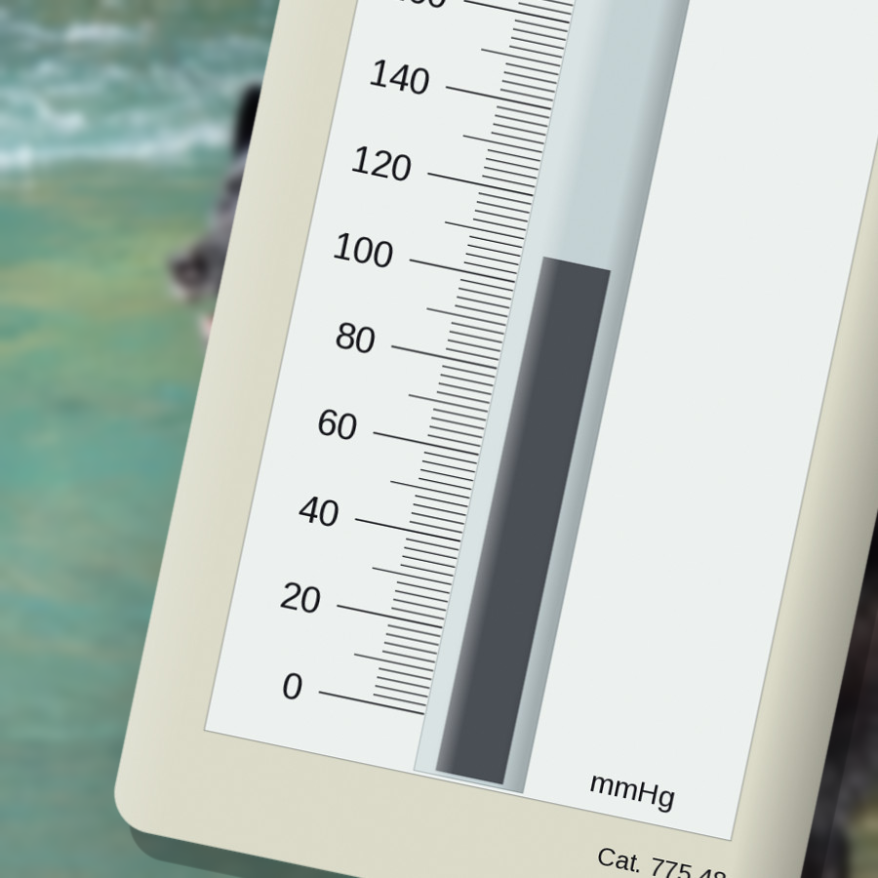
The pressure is 107 (mmHg)
